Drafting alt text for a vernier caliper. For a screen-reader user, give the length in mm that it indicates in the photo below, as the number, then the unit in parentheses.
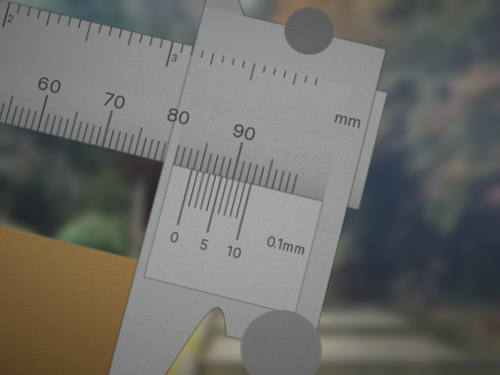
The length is 83.8 (mm)
